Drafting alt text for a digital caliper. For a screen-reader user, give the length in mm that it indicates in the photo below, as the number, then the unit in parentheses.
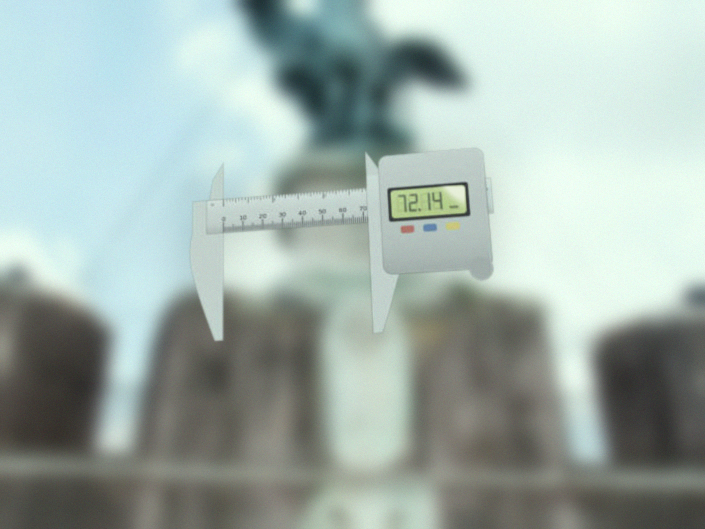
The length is 72.14 (mm)
